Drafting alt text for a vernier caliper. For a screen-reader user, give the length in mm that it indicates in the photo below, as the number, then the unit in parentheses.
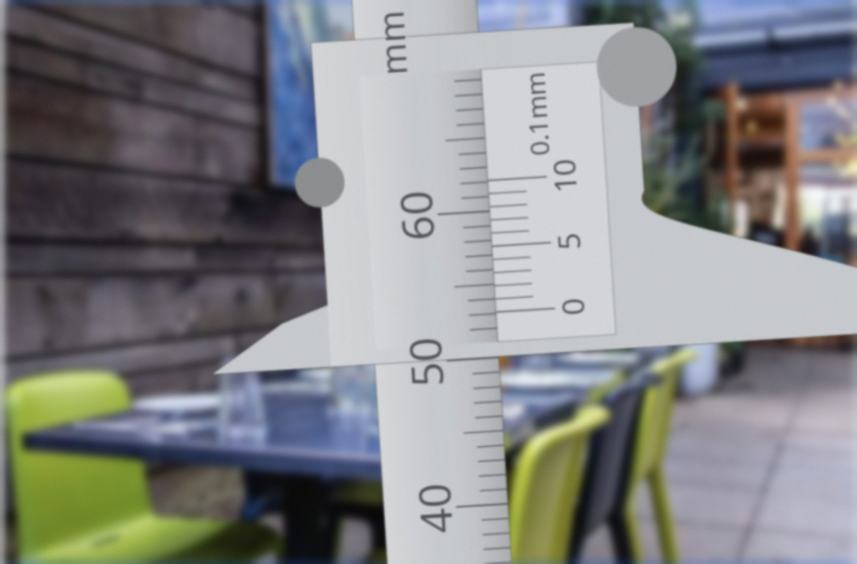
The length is 53.1 (mm)
